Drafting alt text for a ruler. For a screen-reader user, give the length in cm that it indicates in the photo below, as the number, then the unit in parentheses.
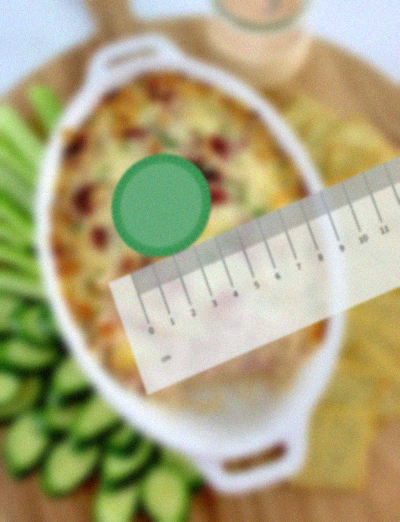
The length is 4.5 (cm)
